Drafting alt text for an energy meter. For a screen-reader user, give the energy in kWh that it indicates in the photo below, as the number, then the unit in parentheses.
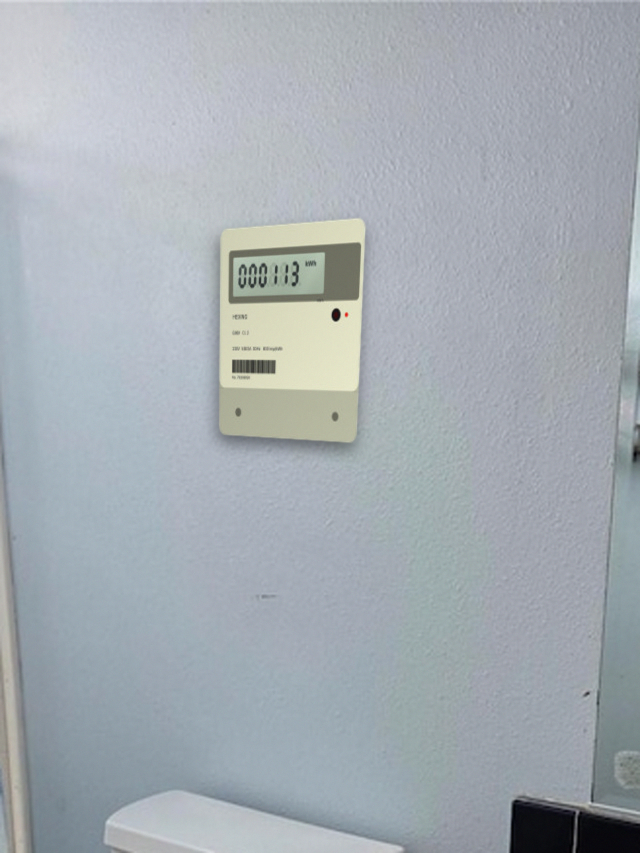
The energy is 113 (kWh)
